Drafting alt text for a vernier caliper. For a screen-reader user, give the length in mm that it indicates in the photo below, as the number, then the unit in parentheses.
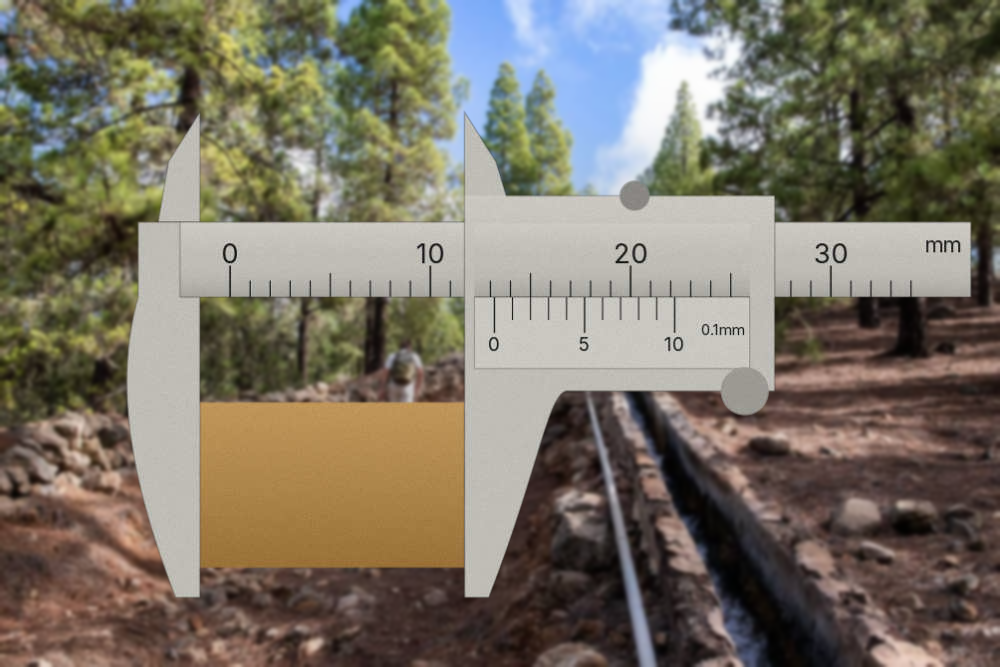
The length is 13.2 (mm)
